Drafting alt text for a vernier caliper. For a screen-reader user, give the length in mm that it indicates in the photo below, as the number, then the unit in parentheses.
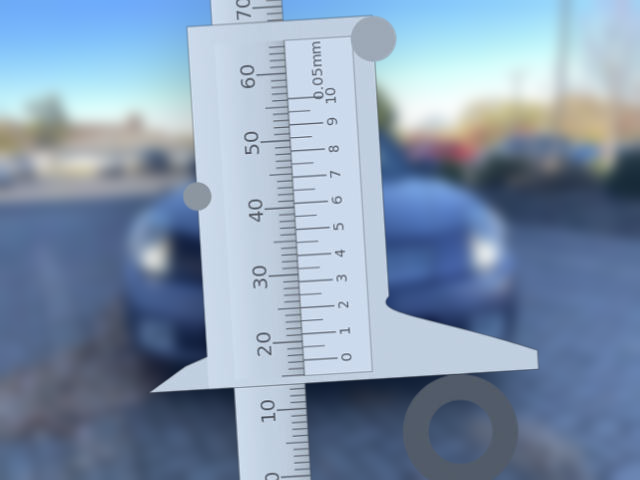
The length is 17.2 (mm)
